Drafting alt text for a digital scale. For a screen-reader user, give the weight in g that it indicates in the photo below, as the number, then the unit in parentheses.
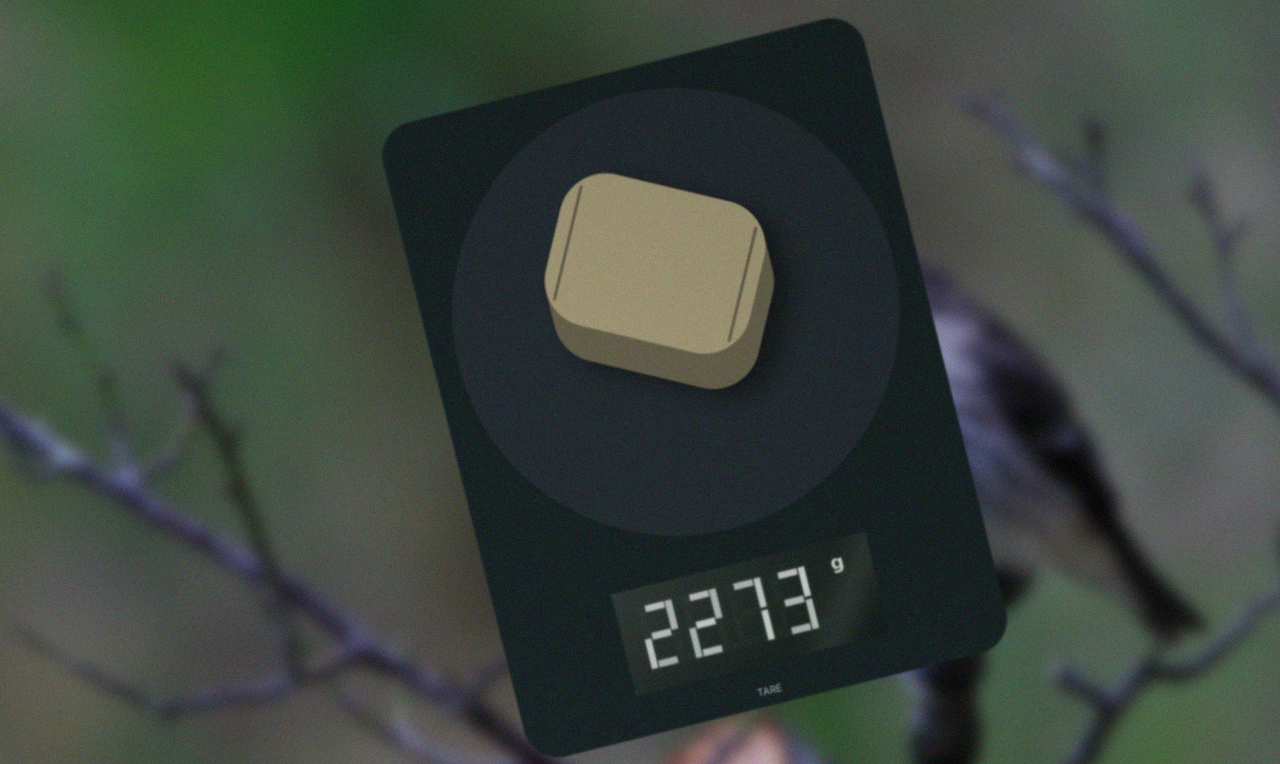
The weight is 2273 (g)
